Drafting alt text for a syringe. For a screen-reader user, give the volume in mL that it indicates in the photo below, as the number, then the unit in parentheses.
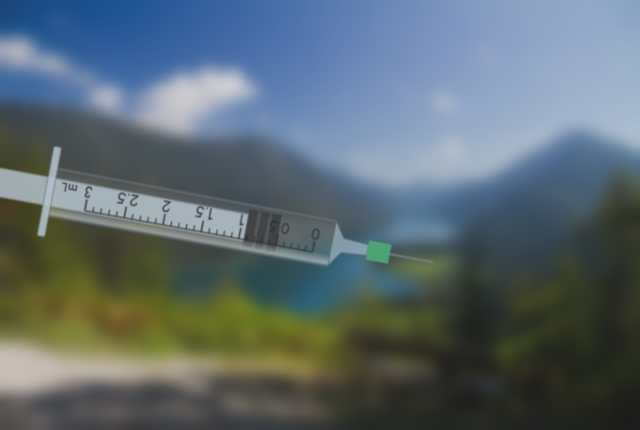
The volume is 0.5 (mL)
